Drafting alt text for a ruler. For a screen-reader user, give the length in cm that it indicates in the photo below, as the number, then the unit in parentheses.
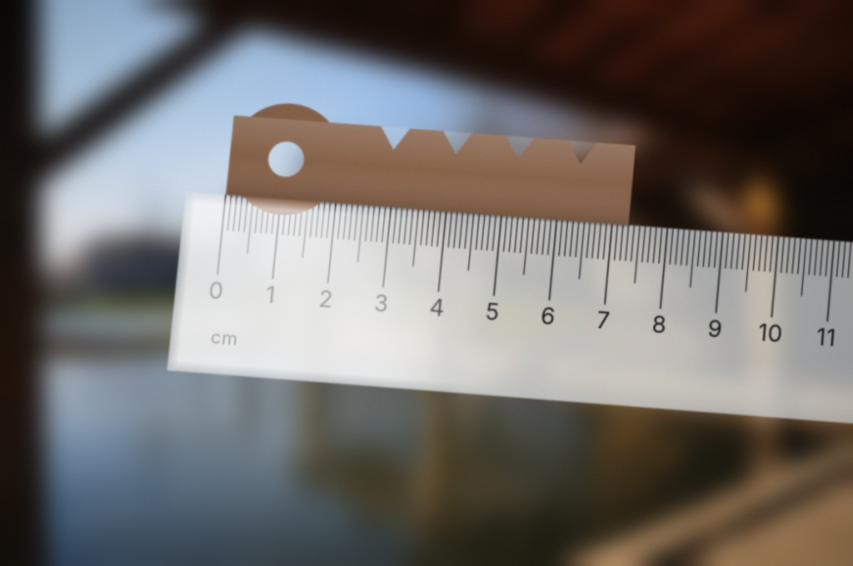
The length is 7.3 (cm)
